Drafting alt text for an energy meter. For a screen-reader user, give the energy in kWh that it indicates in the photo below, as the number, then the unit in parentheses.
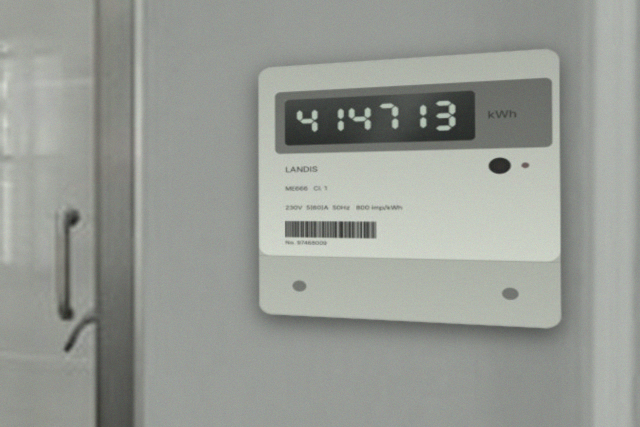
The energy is 414713 (kWh)
